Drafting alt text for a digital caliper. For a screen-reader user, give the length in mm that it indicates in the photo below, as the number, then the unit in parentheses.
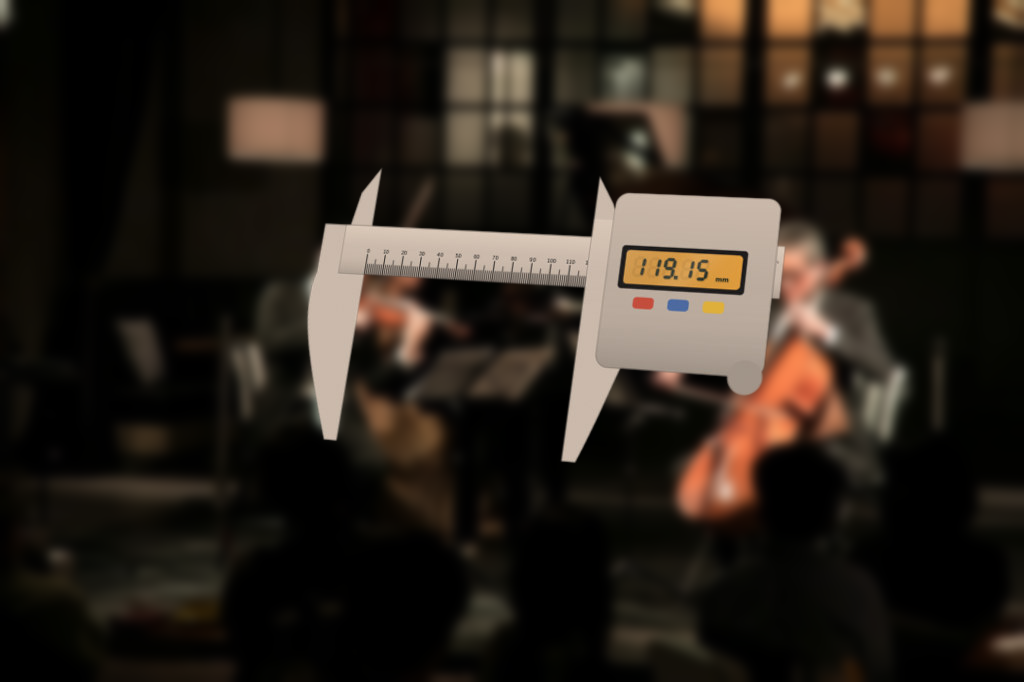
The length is 119.15 (mm)
